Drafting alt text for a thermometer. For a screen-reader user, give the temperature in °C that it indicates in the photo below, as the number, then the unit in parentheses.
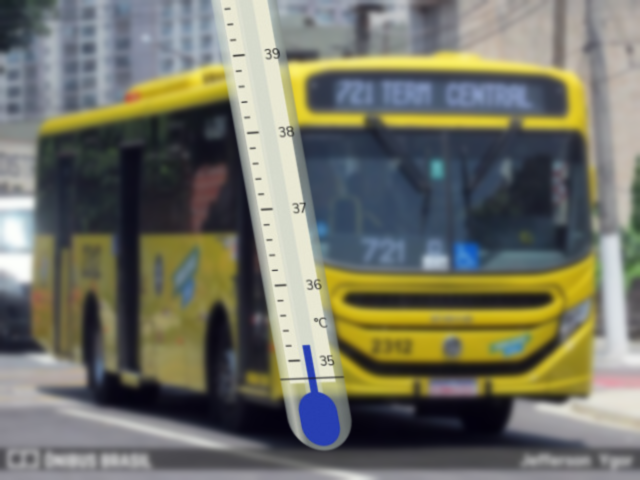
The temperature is 35.2 (°C)
